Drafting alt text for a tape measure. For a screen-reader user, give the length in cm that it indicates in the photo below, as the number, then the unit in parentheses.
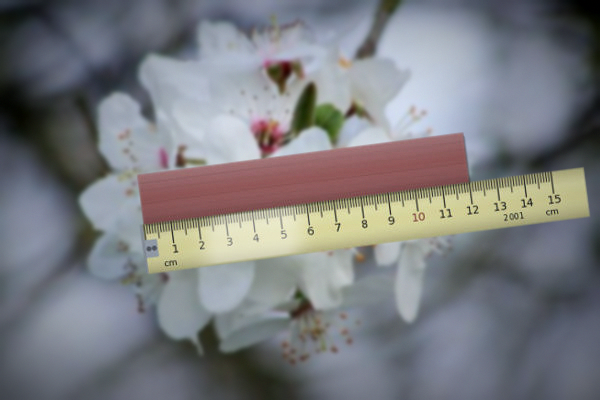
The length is 12 (cm)
